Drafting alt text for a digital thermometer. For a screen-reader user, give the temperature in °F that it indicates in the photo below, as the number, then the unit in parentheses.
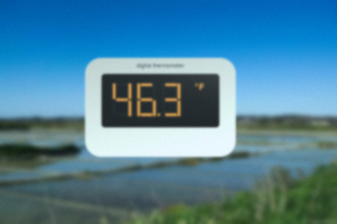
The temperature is 46.3 (°F)
